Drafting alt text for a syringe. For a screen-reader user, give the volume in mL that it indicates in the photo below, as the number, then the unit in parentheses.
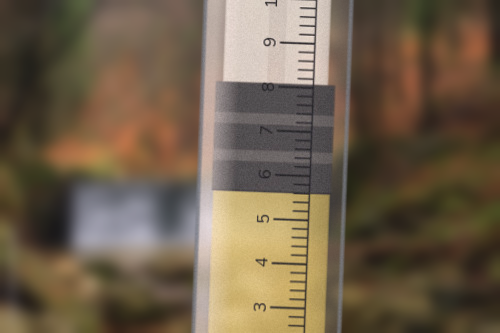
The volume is 5.6 (mL)
